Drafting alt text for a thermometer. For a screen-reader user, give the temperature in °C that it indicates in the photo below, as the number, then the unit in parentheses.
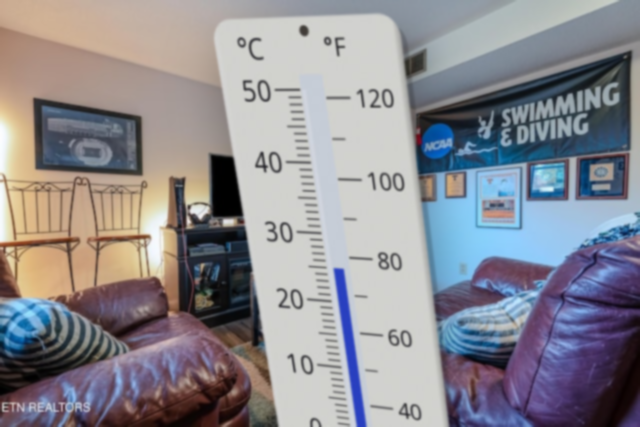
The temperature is 25 (°C)
